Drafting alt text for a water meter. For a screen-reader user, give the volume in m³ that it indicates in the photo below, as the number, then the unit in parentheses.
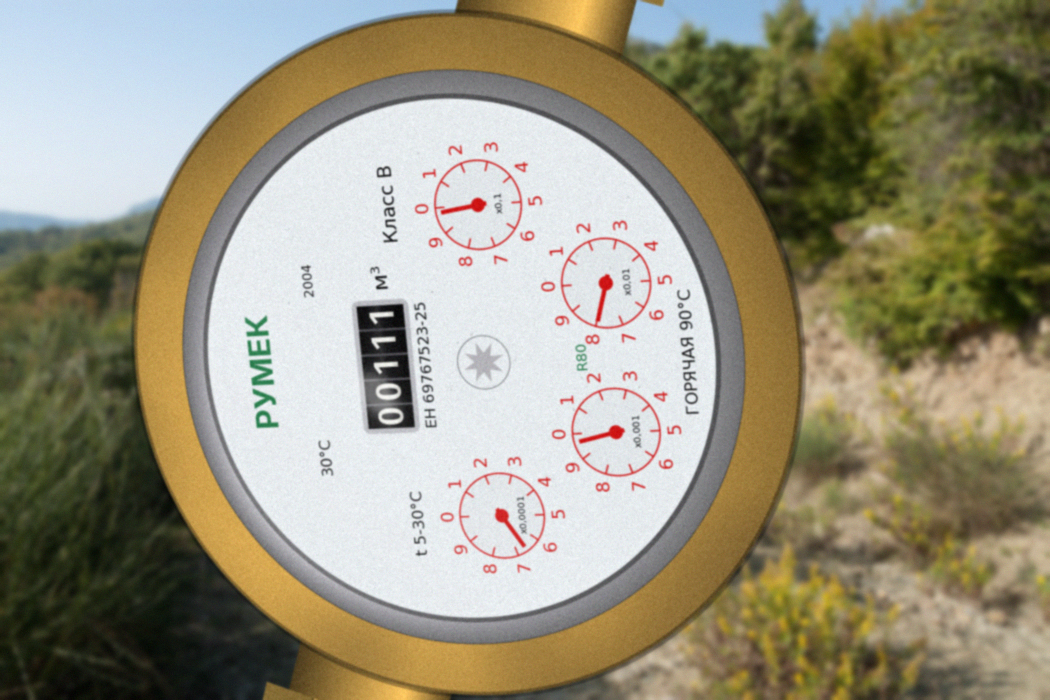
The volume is 110.9796 (m³)
